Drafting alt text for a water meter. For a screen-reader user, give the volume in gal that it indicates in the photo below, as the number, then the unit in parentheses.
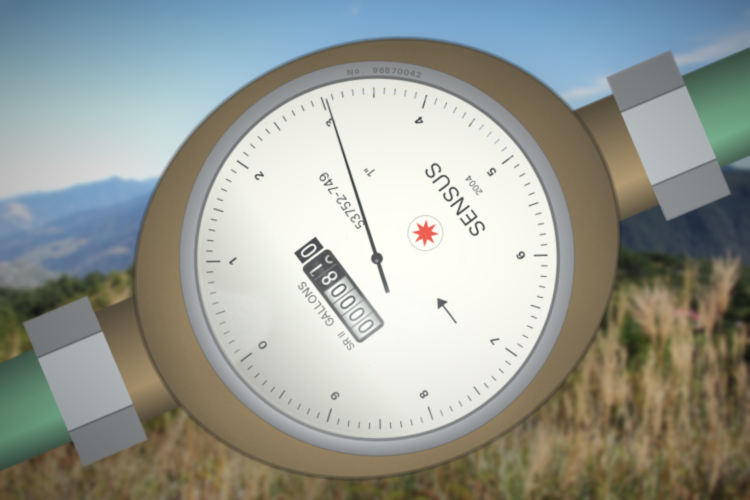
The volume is 813.0 (gal)
